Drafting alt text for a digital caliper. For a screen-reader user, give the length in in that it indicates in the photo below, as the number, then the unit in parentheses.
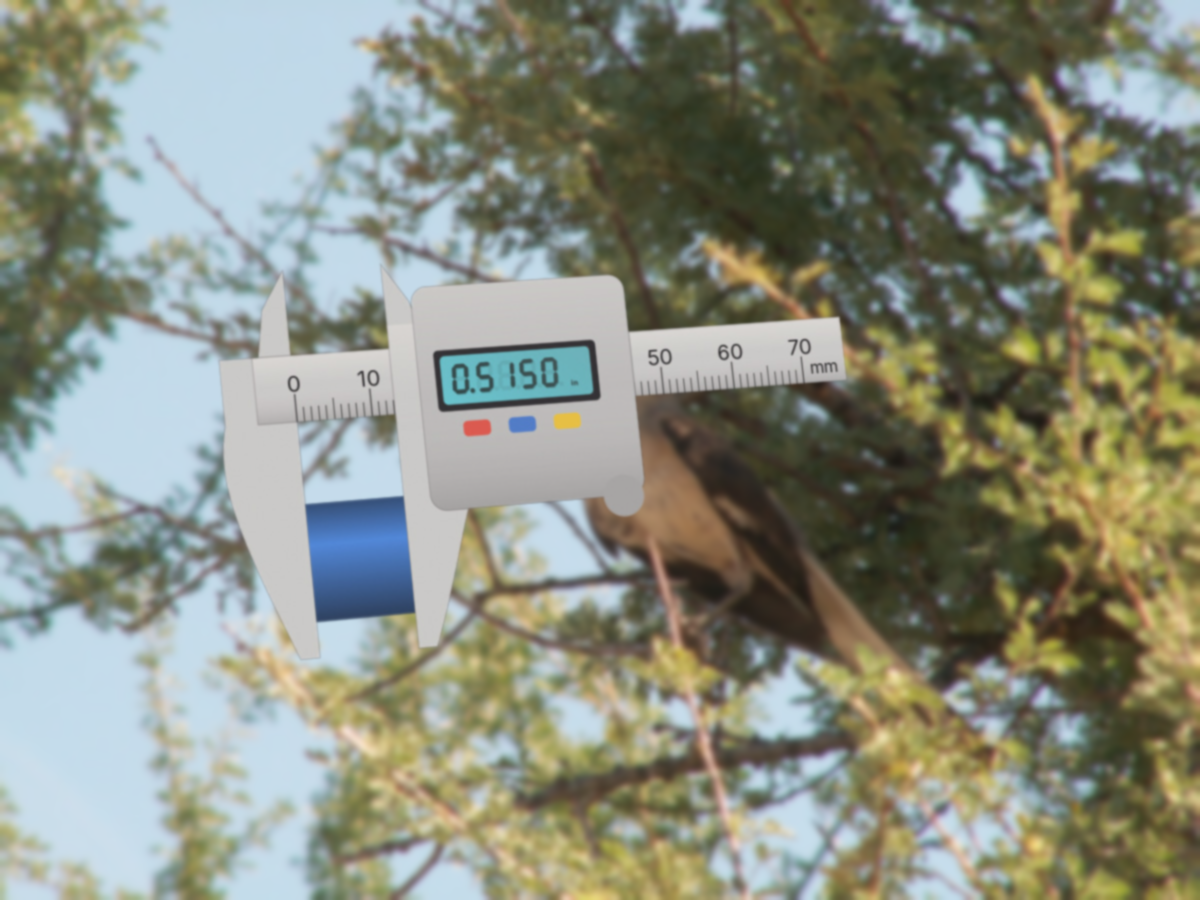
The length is 0.5150 (in)
